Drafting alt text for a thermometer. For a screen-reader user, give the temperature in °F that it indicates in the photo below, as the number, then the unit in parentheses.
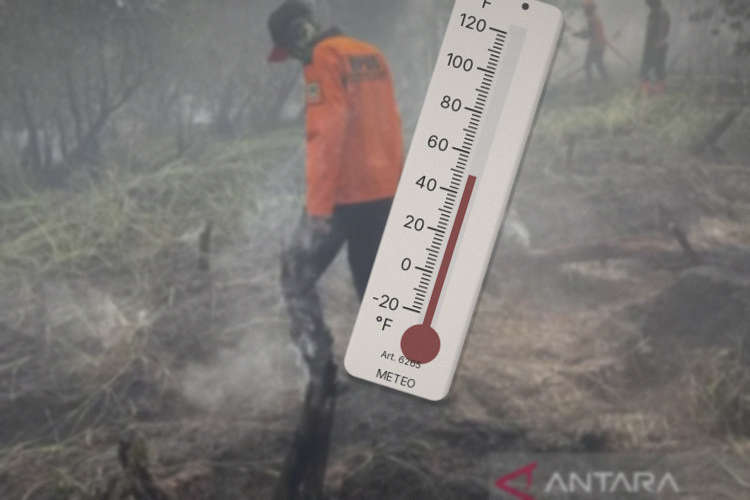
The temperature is 50 (°F)
